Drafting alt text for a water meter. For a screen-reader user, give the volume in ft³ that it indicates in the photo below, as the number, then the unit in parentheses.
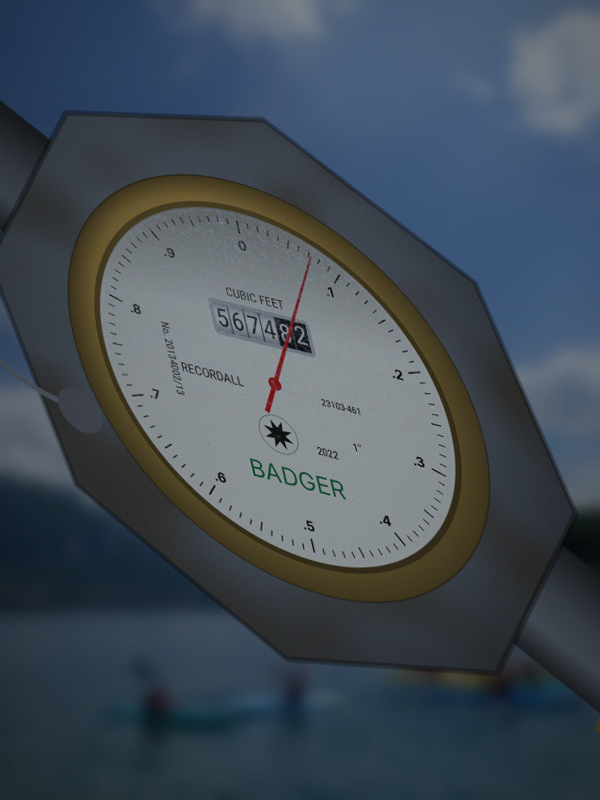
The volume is 567482.07 (ft³)
